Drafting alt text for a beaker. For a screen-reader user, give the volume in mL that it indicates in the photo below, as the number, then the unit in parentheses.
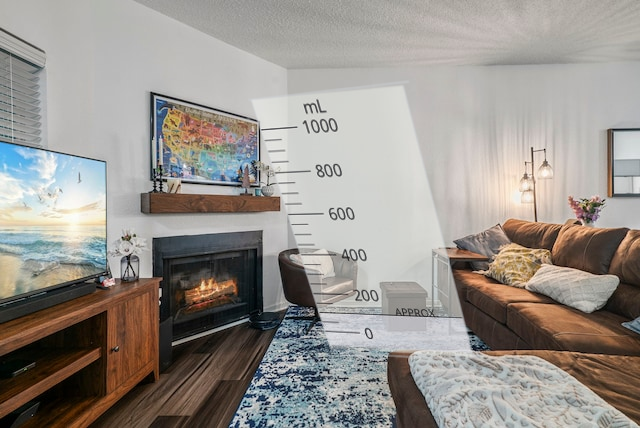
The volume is 100 (mL)
